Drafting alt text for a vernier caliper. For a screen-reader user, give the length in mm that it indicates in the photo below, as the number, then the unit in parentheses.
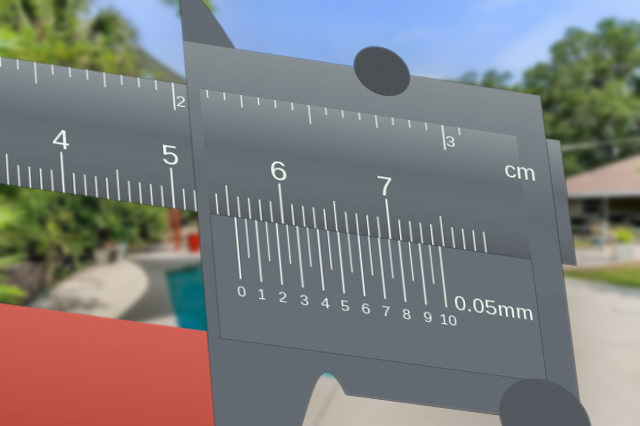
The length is 55.6 (mm)
